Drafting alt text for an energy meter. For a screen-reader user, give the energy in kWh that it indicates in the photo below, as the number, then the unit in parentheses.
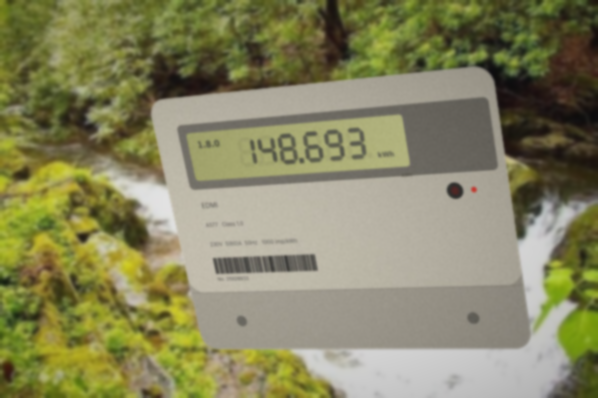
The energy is 148.693 (kWh)
